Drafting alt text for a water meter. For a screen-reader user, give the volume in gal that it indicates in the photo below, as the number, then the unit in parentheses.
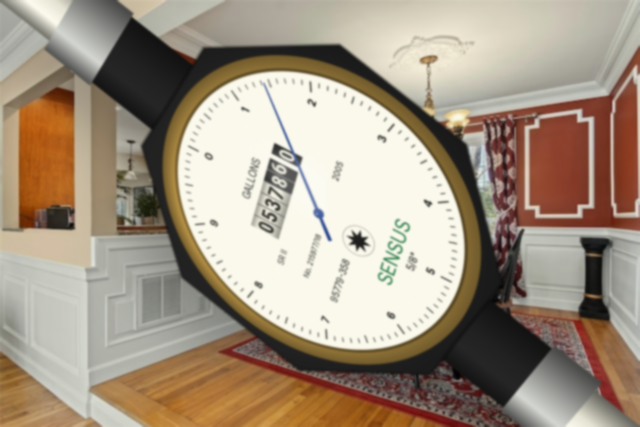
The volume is 537861.4 (gal)
